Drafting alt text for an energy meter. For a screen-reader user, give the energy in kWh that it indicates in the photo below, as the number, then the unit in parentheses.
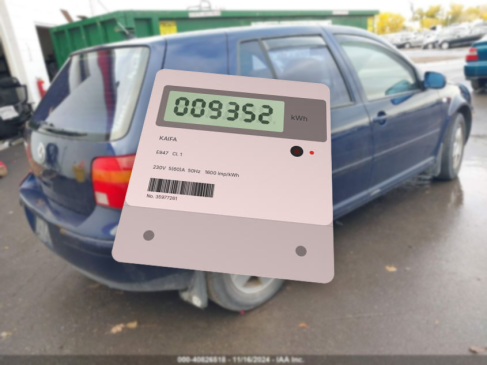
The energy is 9352 (kWh)
